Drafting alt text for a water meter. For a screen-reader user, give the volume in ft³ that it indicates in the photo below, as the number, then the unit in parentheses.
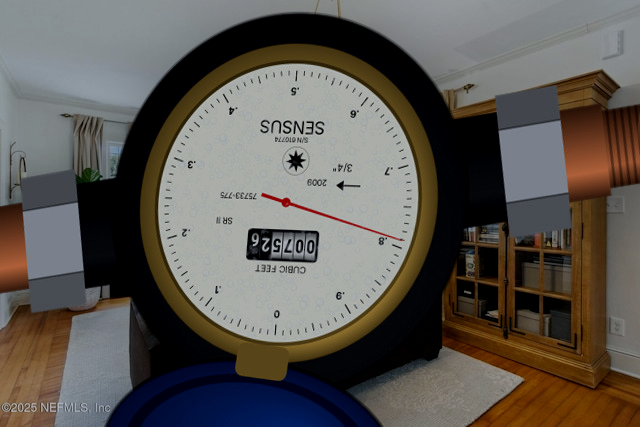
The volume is 7525.79 (ft³)
